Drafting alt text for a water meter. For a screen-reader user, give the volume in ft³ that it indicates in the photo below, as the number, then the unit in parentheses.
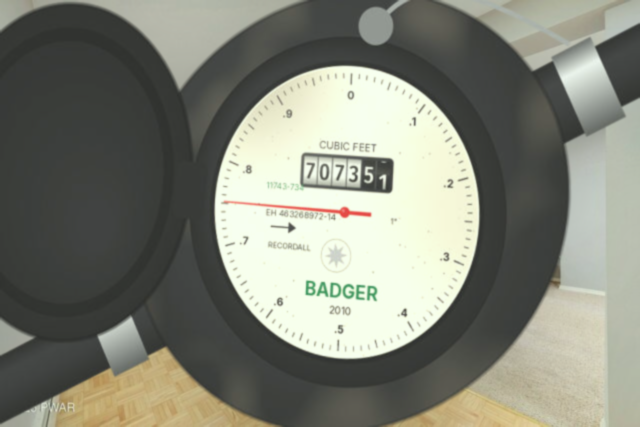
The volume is 707350.75 (ft³)
